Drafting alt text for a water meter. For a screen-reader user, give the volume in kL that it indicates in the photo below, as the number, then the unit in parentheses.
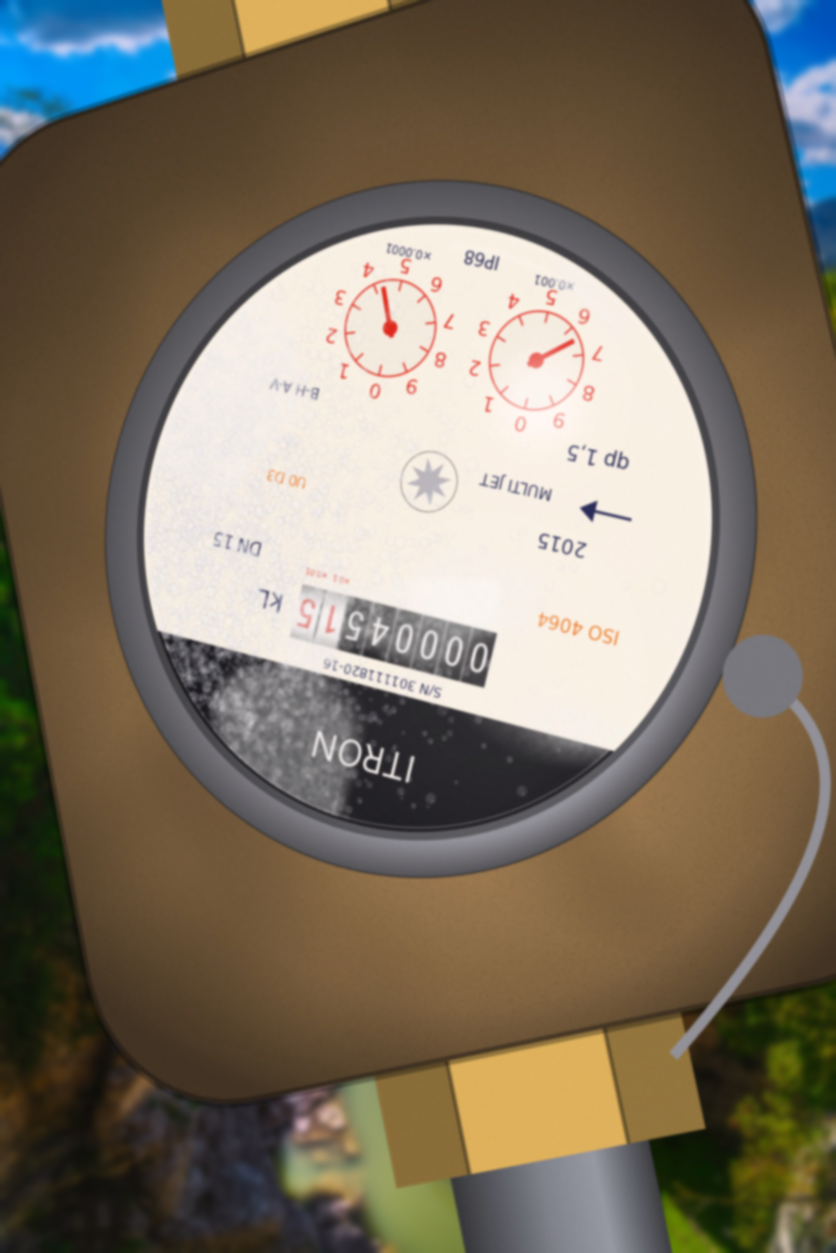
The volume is 45.1564 (kL)
